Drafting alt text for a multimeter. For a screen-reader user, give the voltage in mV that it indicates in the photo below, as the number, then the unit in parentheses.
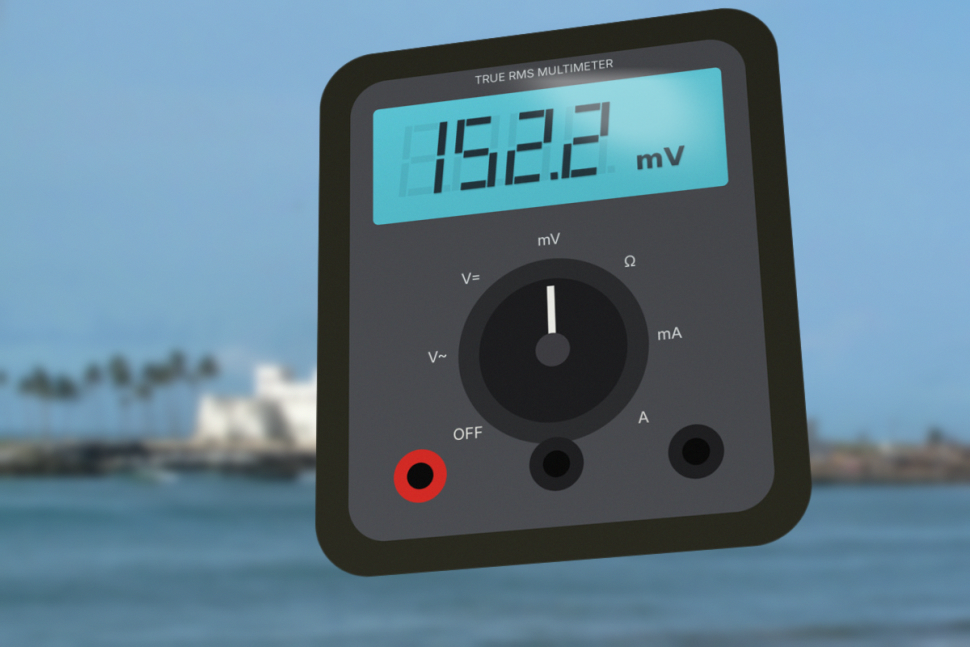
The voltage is 152.2 (mV)
